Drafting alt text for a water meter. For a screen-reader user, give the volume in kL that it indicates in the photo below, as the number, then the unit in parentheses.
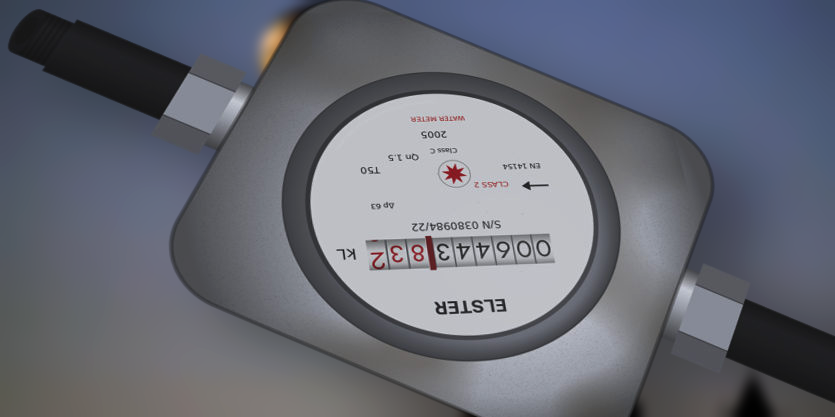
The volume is 6443.832 (kL)
